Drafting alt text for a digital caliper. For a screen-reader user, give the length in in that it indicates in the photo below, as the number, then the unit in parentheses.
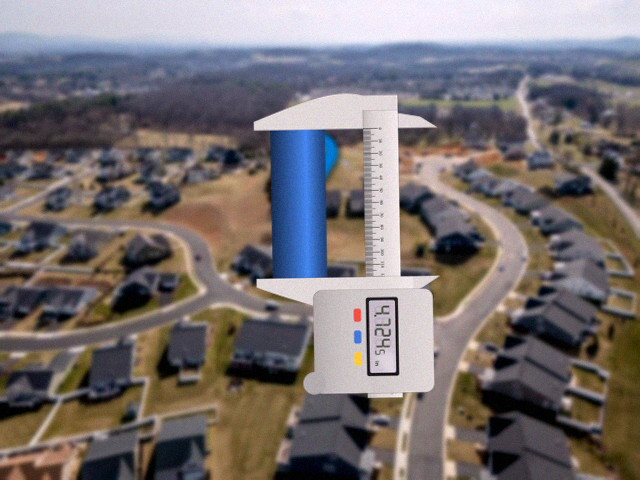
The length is 4.7245 (in)
